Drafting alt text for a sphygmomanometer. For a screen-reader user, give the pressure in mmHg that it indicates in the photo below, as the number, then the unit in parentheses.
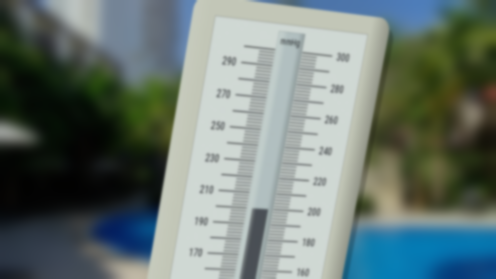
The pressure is 200 (mmHg)
